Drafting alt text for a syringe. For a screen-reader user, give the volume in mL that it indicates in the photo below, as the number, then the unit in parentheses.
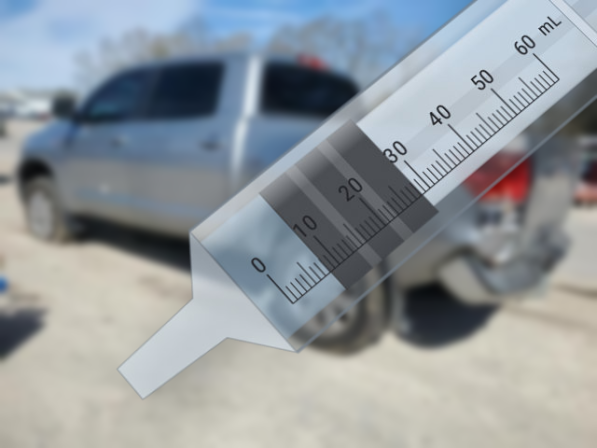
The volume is 8 (mL)
